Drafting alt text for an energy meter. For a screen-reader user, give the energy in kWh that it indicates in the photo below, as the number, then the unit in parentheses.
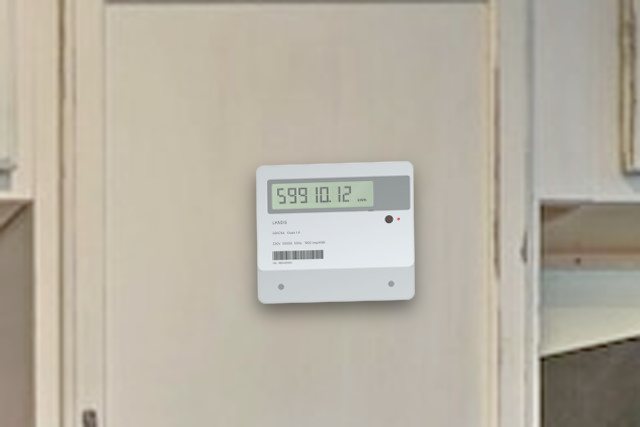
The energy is 59910.12 (kWh)
